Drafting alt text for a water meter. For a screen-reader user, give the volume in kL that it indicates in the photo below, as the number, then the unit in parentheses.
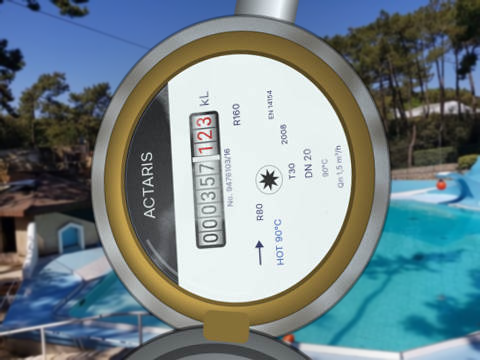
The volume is 357.123 (kL)
